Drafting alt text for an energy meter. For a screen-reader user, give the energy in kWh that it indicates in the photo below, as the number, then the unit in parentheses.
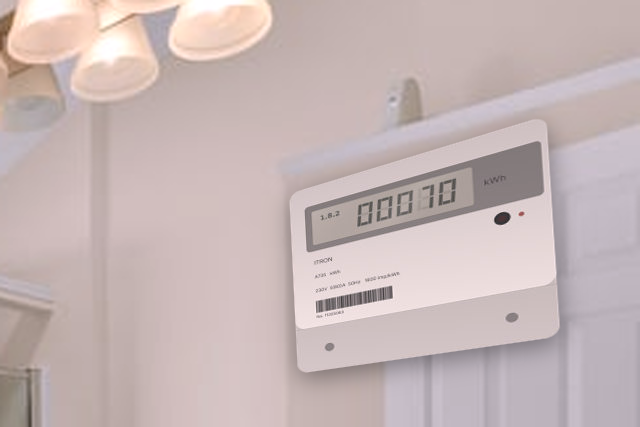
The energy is 70 (kWh)
